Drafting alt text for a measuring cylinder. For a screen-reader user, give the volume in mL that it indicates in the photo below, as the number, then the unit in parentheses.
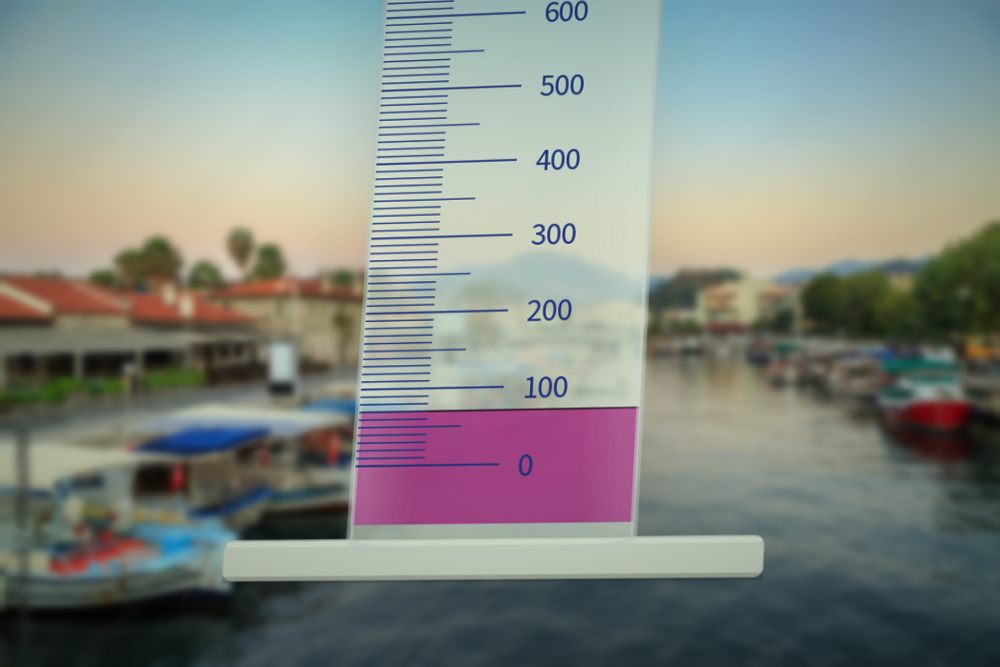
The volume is 70 (mL)
